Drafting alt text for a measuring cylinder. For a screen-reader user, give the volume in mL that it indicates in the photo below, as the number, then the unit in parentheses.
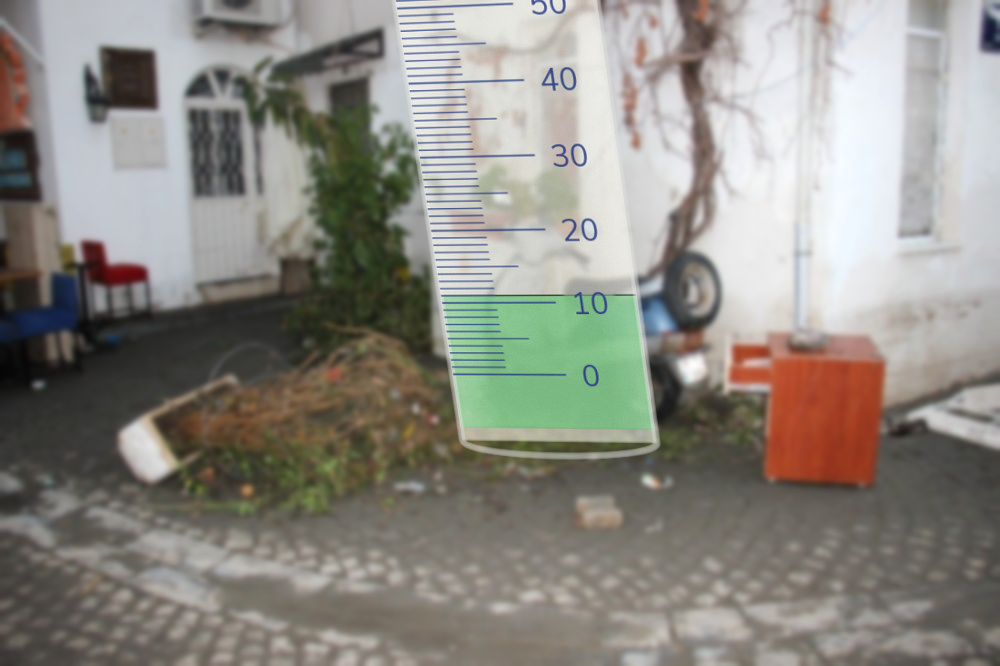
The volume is 11 (mL)
